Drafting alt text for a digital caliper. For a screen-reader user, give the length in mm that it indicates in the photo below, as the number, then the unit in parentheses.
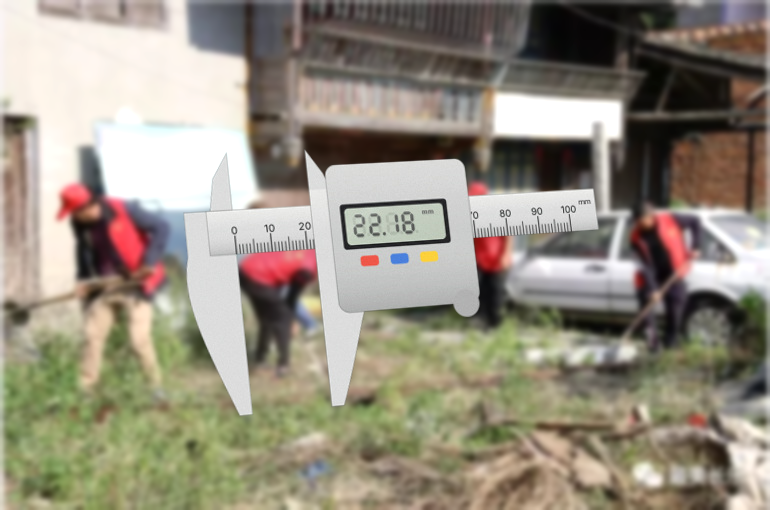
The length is 22.18 (mm)
